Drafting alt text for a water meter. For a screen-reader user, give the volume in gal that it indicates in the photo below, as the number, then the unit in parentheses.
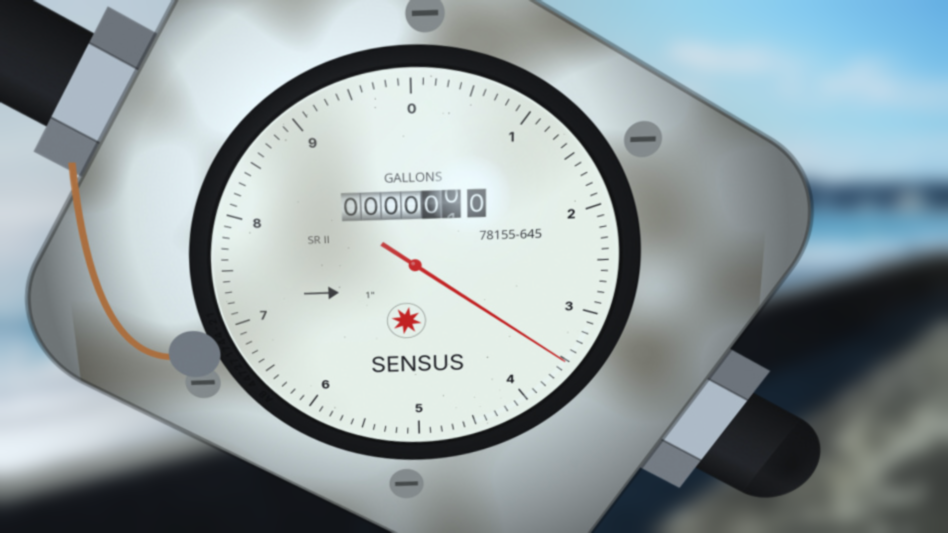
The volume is 3.5 (gal)
